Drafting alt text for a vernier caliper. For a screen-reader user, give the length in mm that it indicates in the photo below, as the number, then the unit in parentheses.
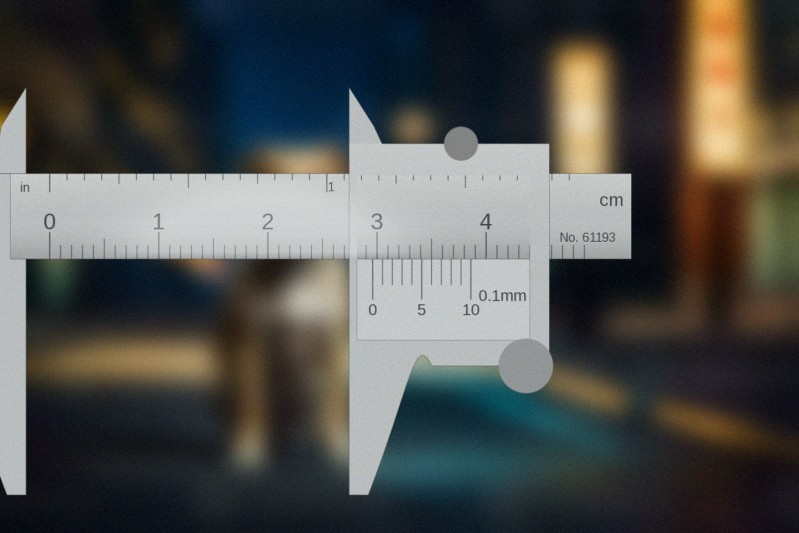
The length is 29.6 (mm)
